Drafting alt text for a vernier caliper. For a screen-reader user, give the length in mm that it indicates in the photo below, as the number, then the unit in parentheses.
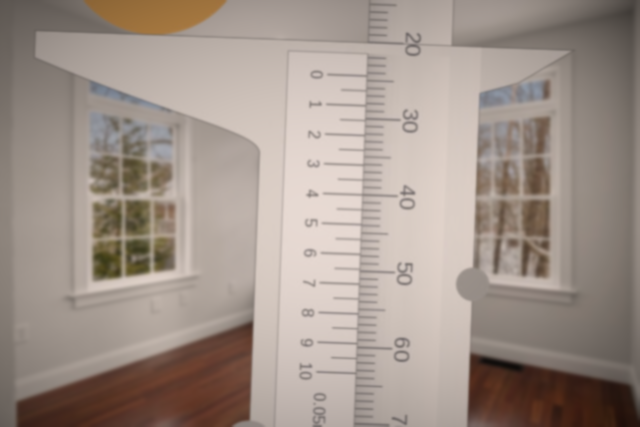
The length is 24.4 (mm)
